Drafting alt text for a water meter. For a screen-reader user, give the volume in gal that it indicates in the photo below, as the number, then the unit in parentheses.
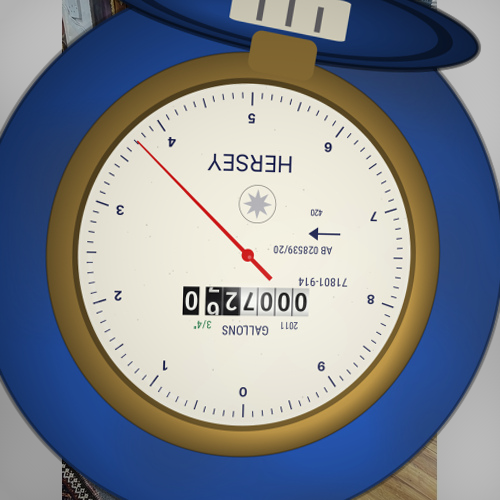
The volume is 7263.7 (gal)
